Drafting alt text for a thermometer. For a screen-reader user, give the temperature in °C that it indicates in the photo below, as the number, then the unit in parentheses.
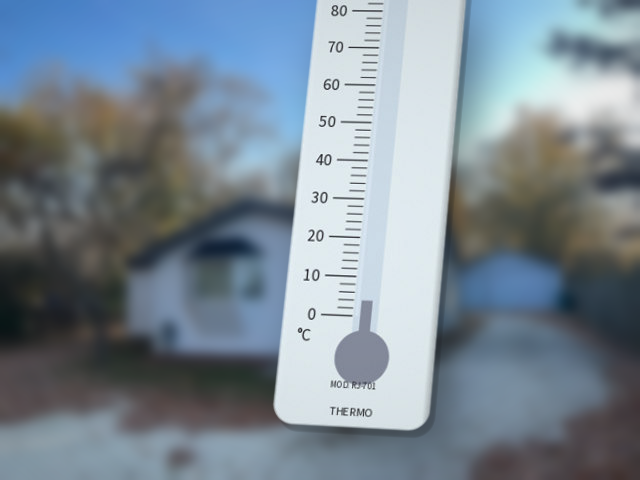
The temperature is 4 (°C)
